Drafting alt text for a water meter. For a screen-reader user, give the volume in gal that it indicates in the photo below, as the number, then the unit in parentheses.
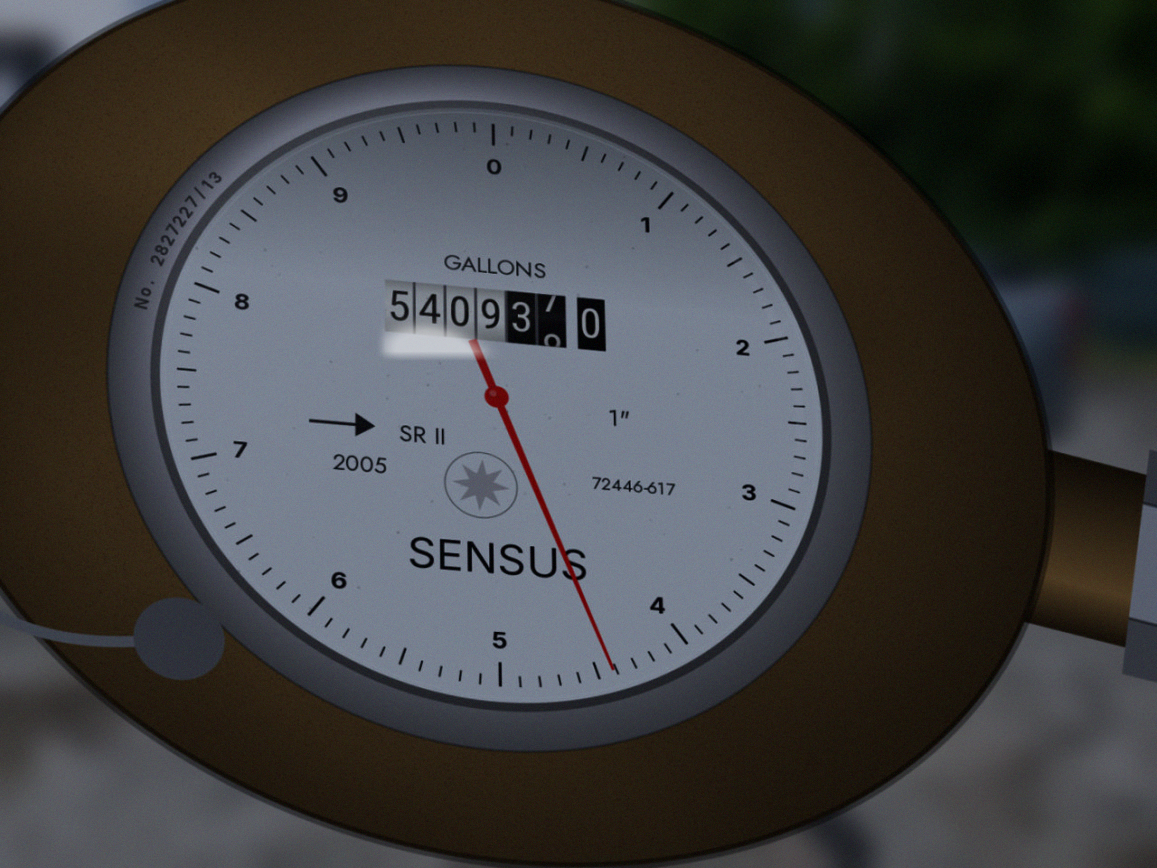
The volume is 5409374.4 (gal)
